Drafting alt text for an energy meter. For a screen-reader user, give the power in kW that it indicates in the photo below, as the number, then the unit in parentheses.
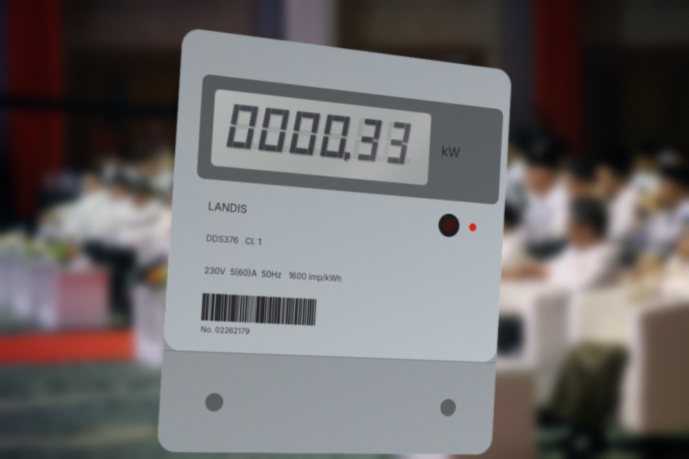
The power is 0.33 (kW)
